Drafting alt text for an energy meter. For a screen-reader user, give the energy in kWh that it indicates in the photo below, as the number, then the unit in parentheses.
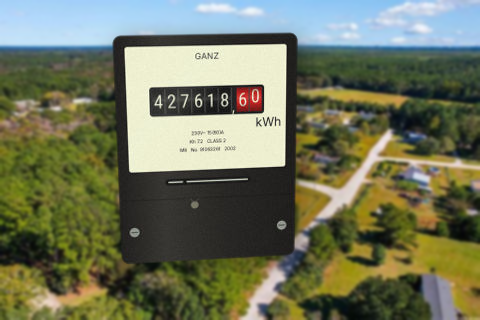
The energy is 427618.60 (kWh)
